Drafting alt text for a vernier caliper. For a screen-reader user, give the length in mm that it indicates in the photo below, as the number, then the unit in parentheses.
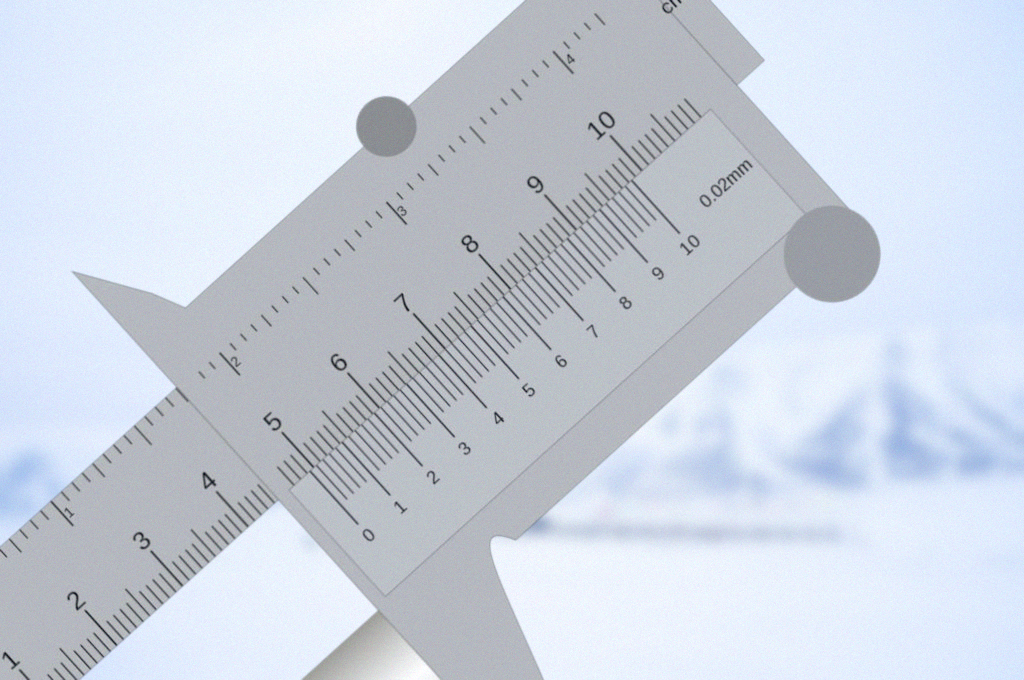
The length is 49.4 (mm)
